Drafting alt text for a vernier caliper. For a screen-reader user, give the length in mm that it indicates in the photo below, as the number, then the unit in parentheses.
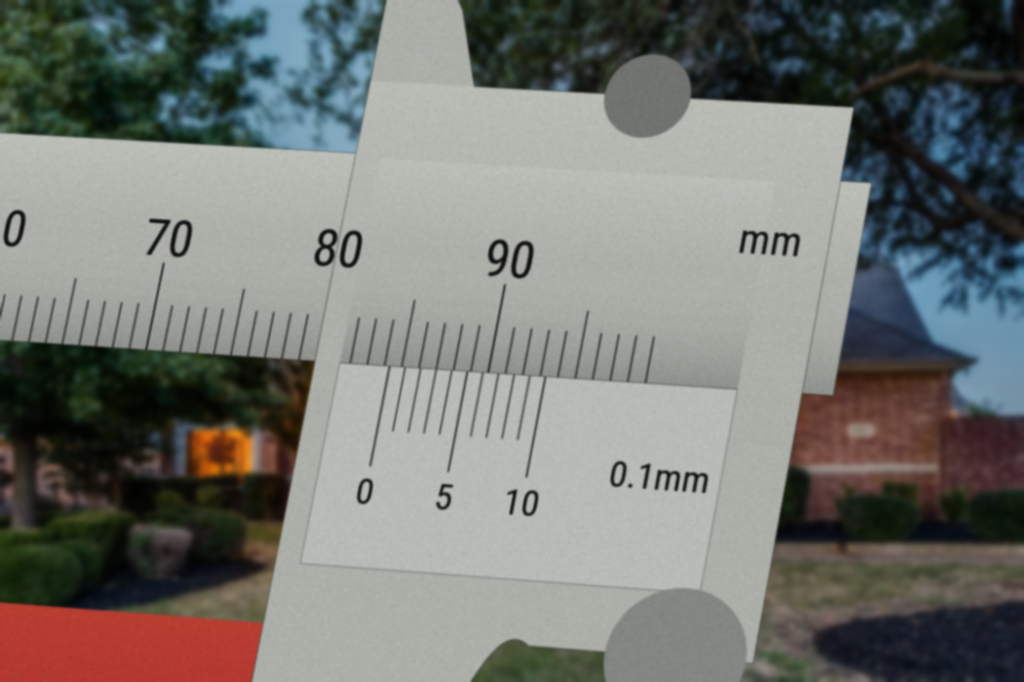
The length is 84.3 (mm)
